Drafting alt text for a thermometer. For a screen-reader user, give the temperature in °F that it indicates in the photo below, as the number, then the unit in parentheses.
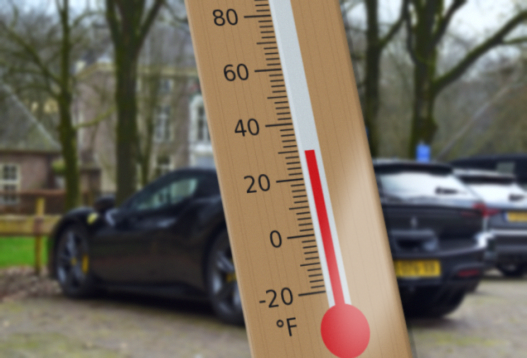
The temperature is 30 (°F)
